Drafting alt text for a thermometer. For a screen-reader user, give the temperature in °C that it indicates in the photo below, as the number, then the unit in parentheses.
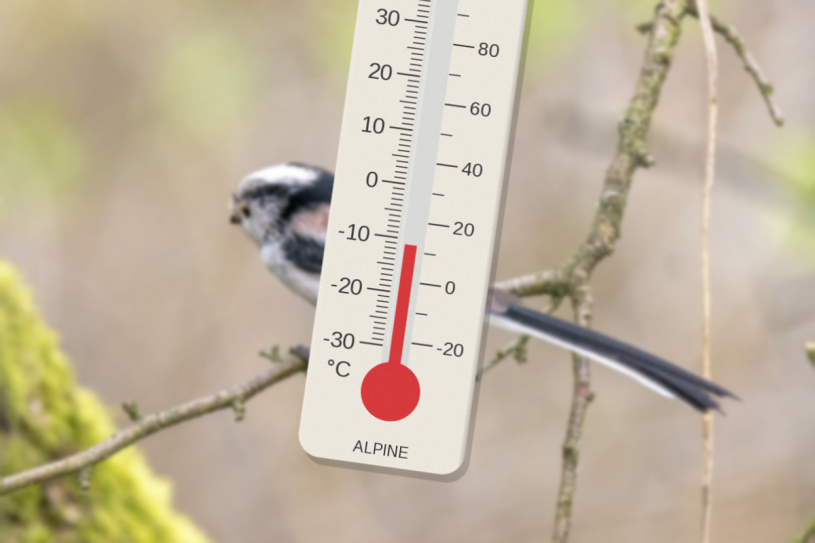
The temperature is -11 (°C)
